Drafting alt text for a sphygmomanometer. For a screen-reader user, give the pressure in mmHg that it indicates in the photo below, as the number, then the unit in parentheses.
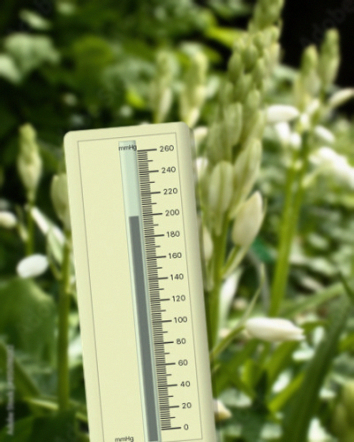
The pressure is 200 (mmHg)
